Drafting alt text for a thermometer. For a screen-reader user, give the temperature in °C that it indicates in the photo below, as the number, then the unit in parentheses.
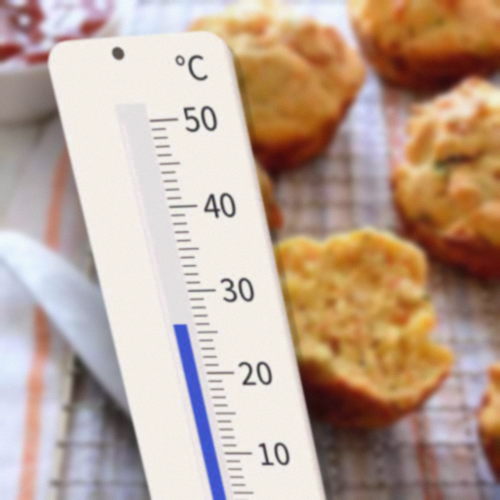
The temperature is 26 (°C)
